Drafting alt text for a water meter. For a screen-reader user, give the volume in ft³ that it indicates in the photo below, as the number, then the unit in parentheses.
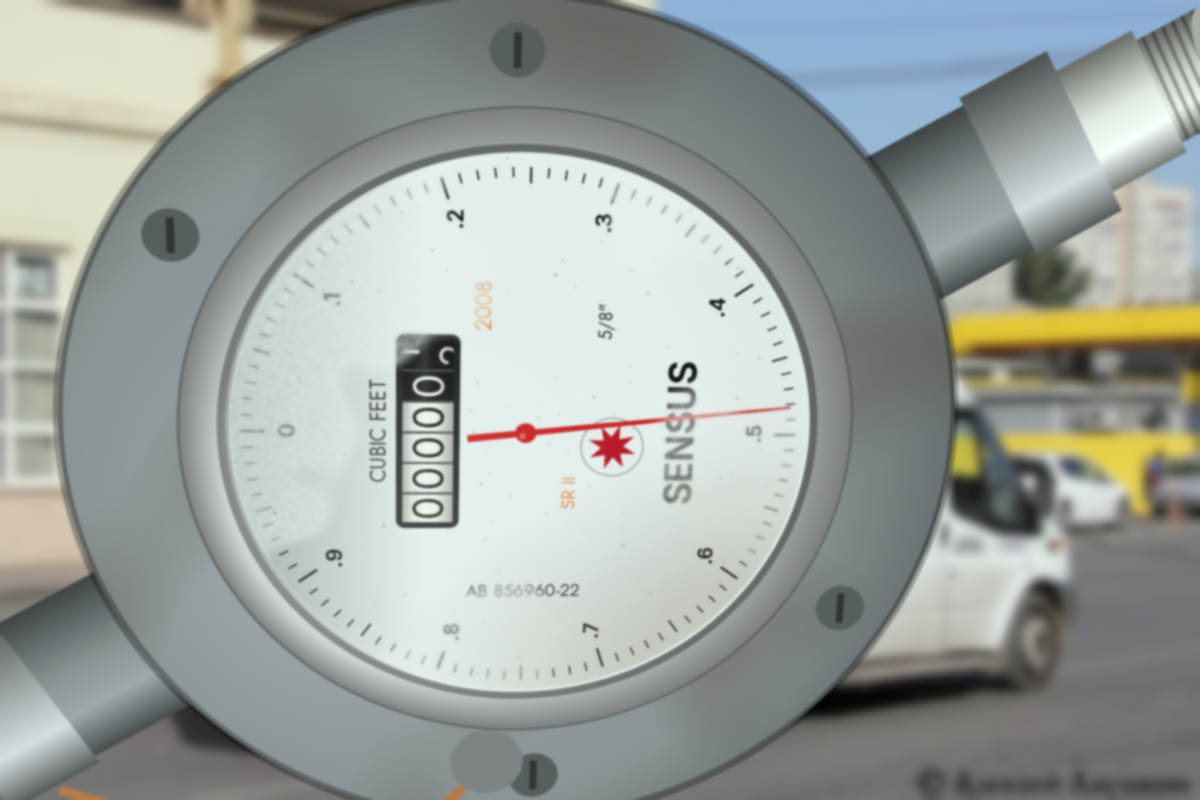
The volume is 1.48 (ft³)
